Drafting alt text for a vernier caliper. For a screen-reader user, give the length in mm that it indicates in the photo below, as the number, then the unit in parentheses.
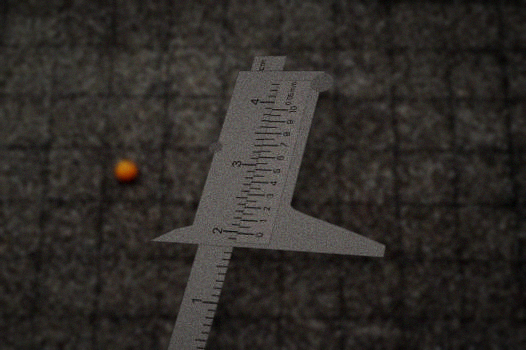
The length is 19.8 (mm)
